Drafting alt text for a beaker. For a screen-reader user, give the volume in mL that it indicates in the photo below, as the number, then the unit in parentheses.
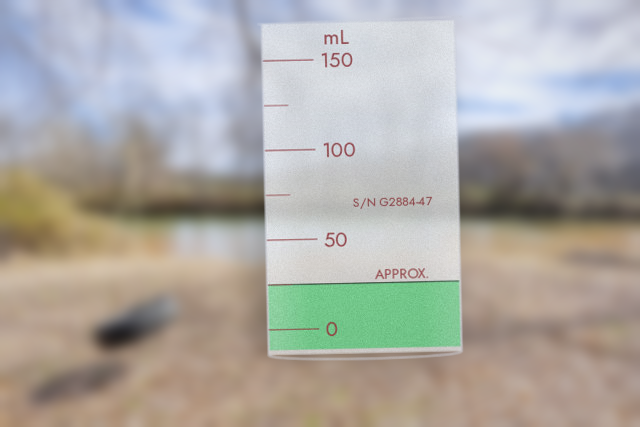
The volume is 25 (mL)
